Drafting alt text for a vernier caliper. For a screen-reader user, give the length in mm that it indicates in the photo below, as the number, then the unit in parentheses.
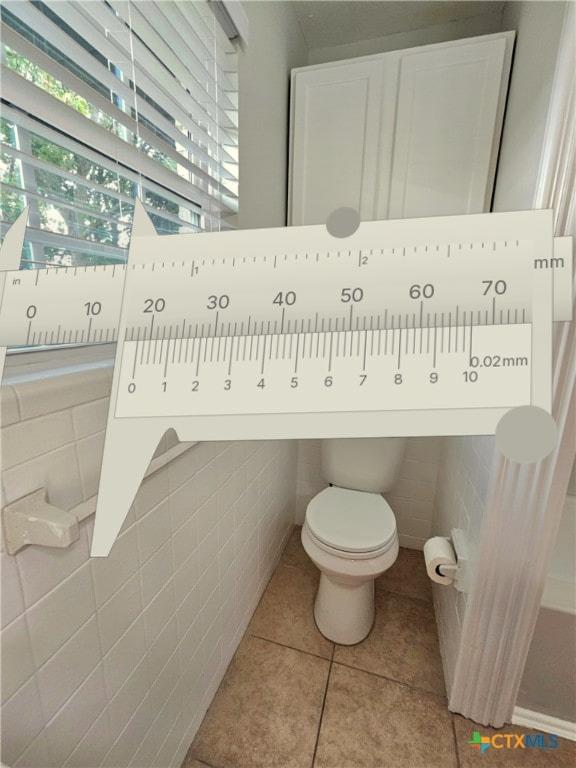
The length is 18.0 (mm)
